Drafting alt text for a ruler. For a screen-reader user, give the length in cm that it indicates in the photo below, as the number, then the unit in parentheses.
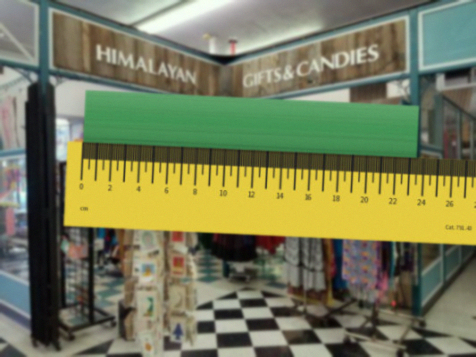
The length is 23.5 (cm)
